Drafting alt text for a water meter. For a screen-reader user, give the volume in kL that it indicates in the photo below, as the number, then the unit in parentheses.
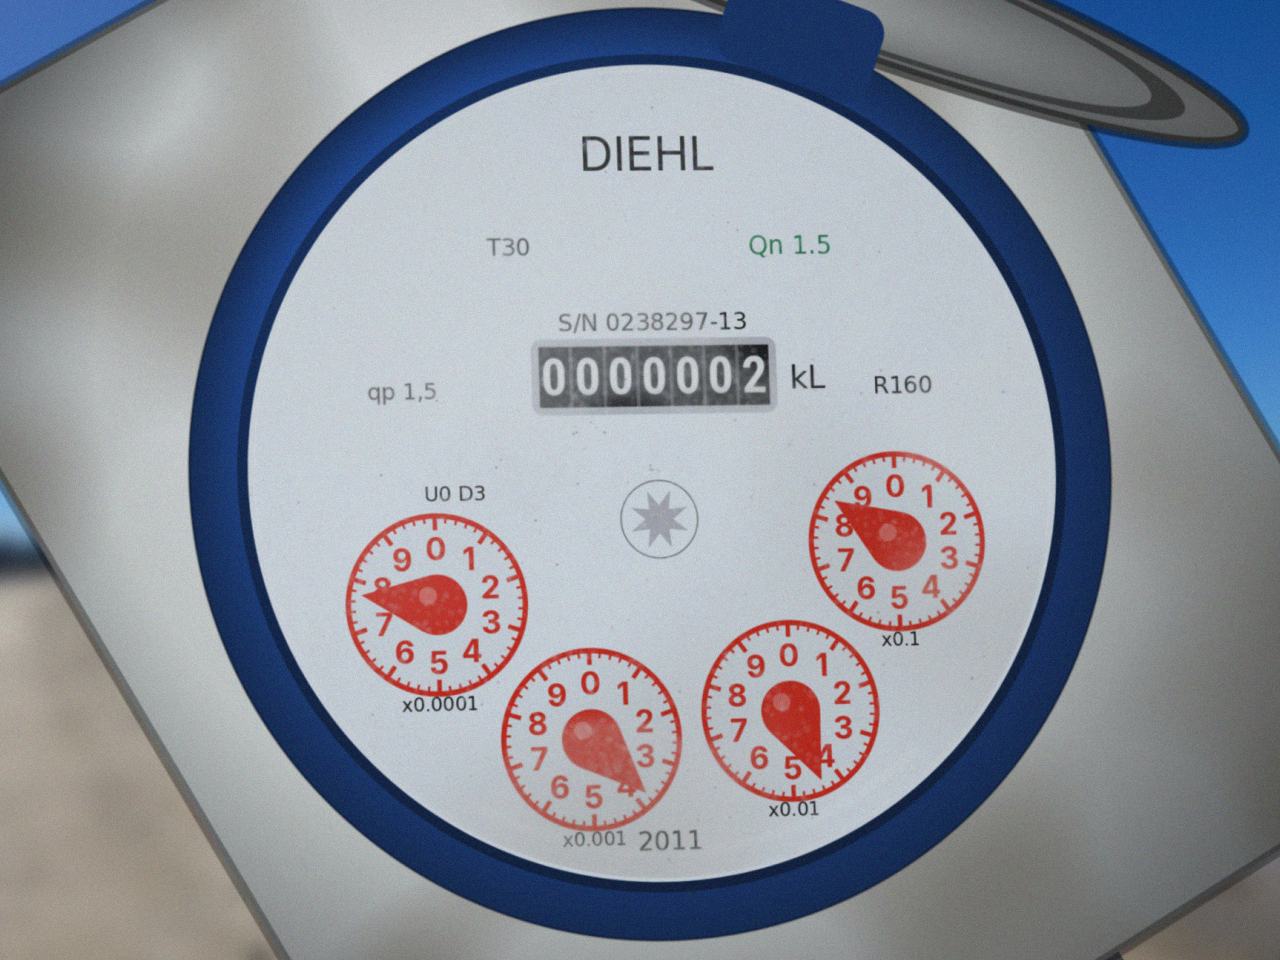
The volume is 2.8437 (kL)
